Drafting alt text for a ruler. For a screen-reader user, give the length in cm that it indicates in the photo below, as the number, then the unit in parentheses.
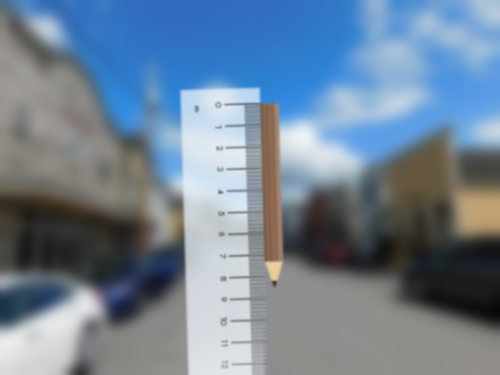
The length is 8.5 (cm)
